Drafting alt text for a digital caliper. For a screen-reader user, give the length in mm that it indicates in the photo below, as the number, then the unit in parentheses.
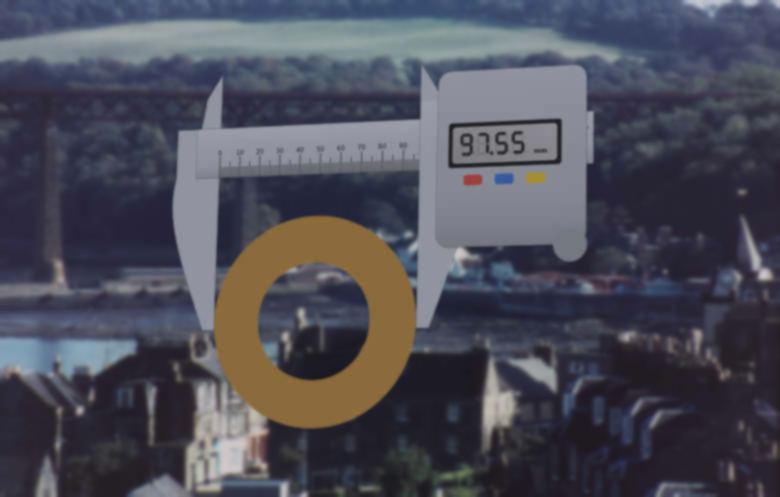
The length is 97.55 (mm)
